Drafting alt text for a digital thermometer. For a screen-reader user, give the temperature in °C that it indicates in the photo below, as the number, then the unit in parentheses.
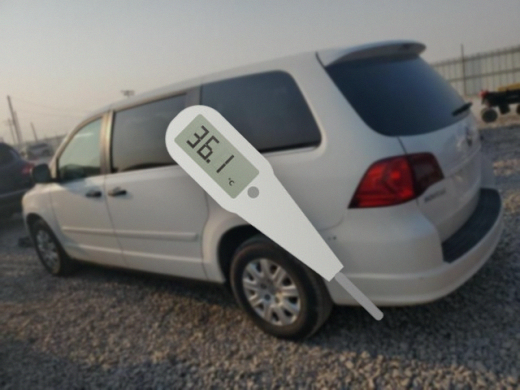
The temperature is 36.1 (°C)
